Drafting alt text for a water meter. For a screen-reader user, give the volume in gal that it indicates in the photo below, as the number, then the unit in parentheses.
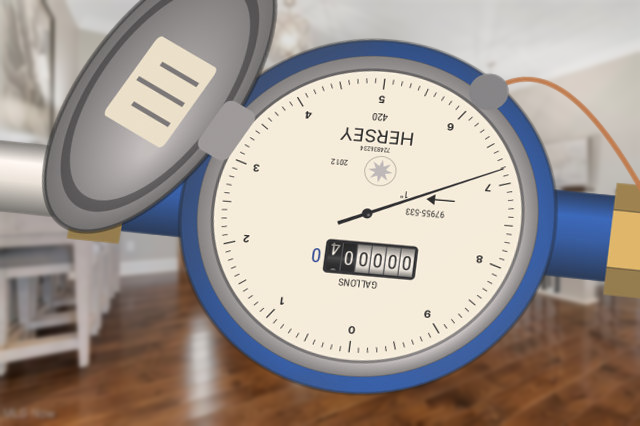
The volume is 36.8 (gal)
